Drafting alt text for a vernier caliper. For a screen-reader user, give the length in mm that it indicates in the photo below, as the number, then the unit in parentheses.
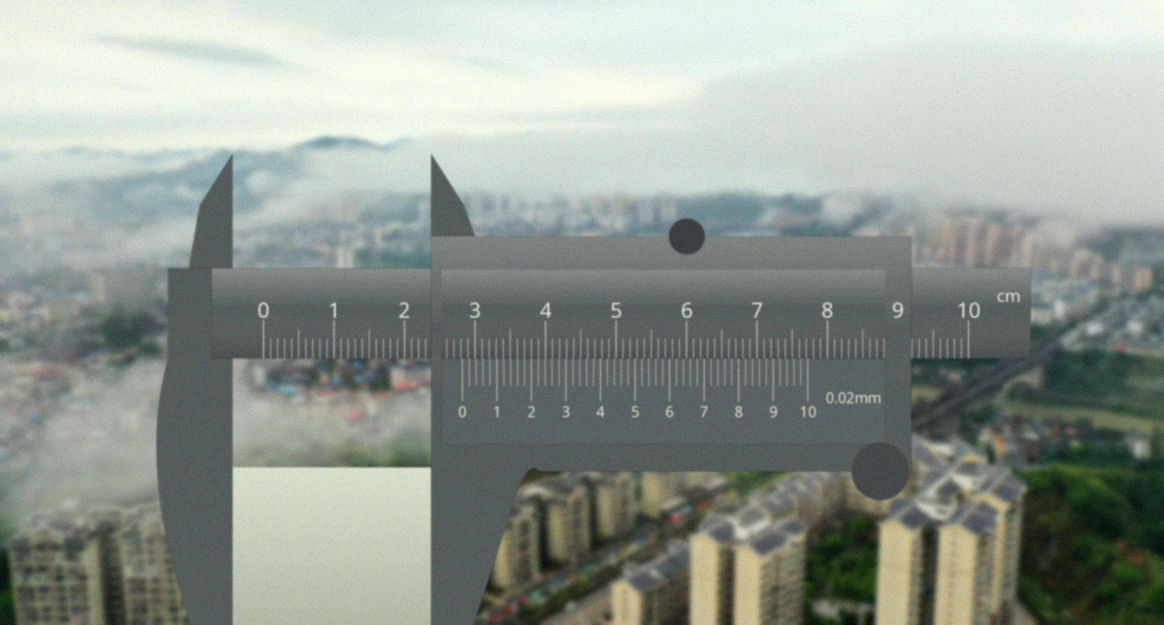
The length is 28.2 (mm)
